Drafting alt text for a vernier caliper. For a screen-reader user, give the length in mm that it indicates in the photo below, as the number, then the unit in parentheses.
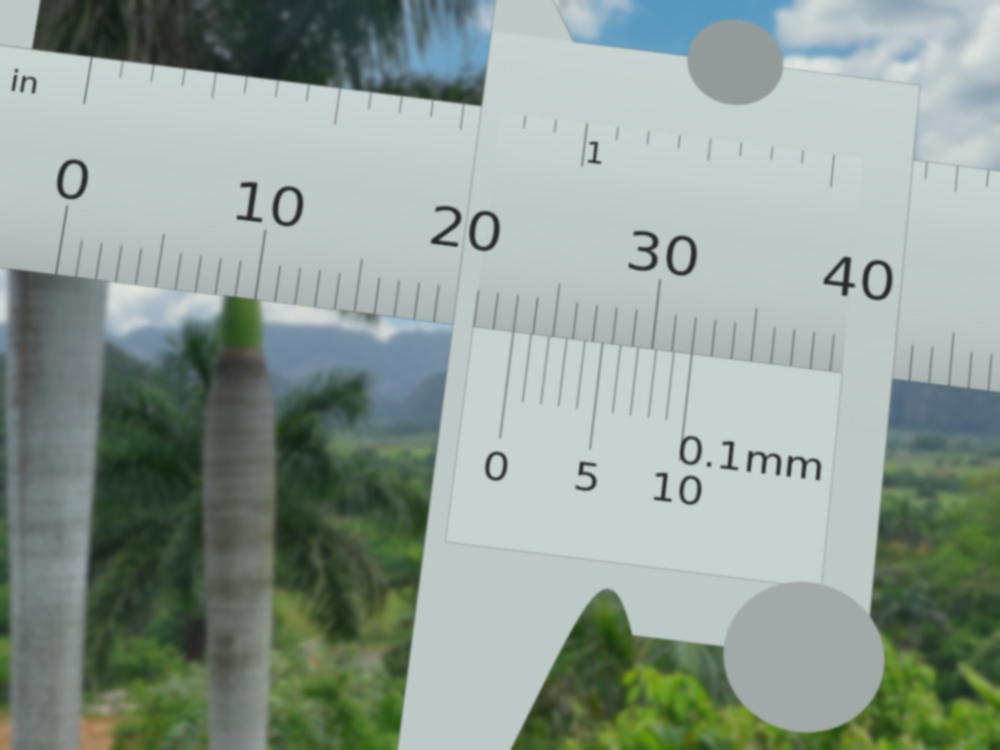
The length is 23.0 (mm)
